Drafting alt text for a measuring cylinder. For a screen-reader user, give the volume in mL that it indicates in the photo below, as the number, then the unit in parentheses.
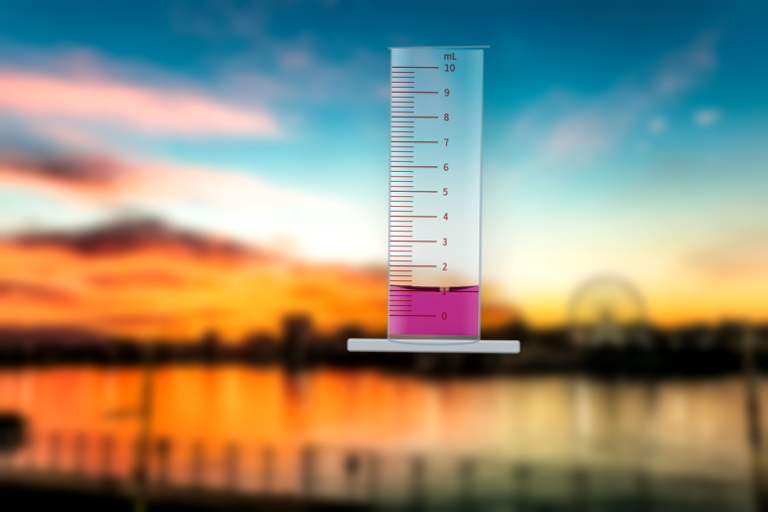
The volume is 1 (mL)
